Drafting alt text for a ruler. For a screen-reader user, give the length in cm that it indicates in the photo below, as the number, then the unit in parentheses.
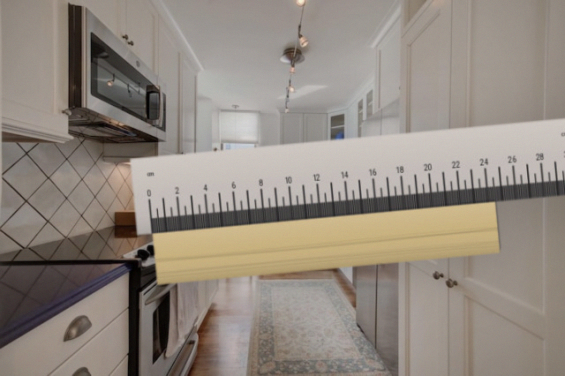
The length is 24.5 (cm)
